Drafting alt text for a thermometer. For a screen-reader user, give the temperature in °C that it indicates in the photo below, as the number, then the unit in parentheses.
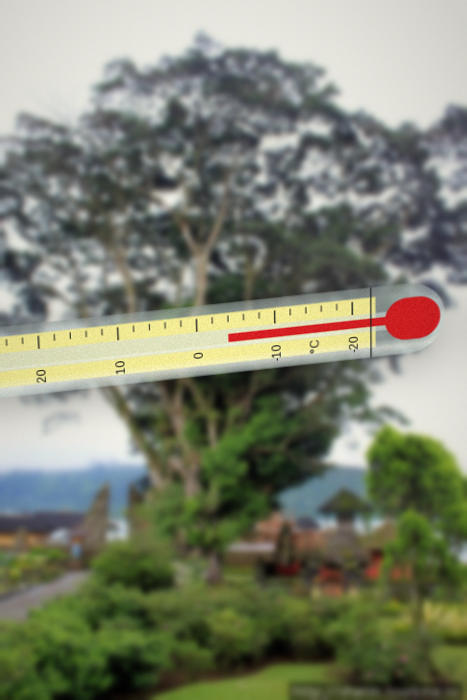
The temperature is -4 (°C)
